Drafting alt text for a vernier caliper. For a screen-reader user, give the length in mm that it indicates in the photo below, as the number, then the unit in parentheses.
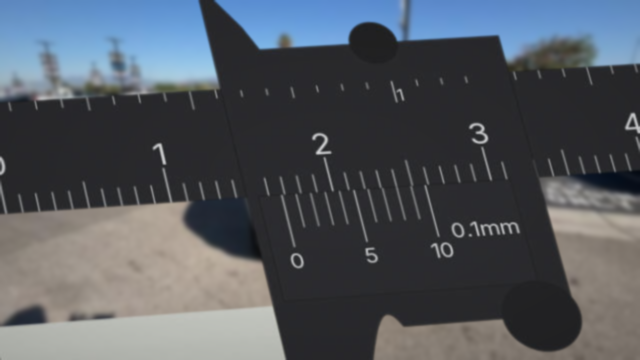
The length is 16.8 (mm)
